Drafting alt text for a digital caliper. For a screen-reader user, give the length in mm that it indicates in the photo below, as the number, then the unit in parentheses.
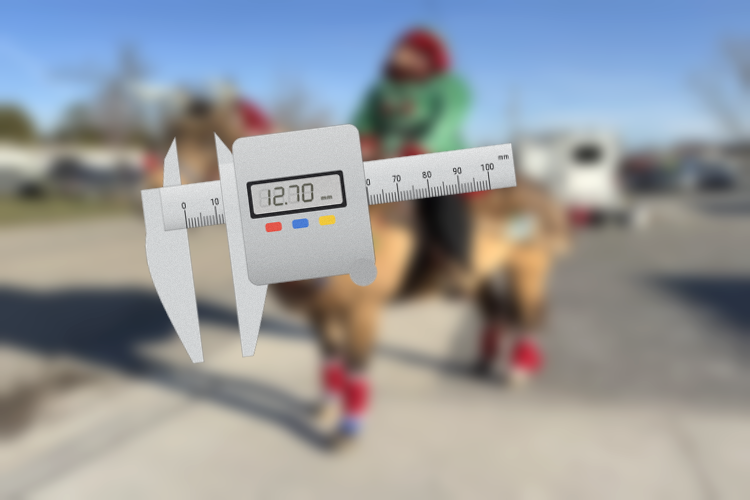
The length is 12.70 (mm)
